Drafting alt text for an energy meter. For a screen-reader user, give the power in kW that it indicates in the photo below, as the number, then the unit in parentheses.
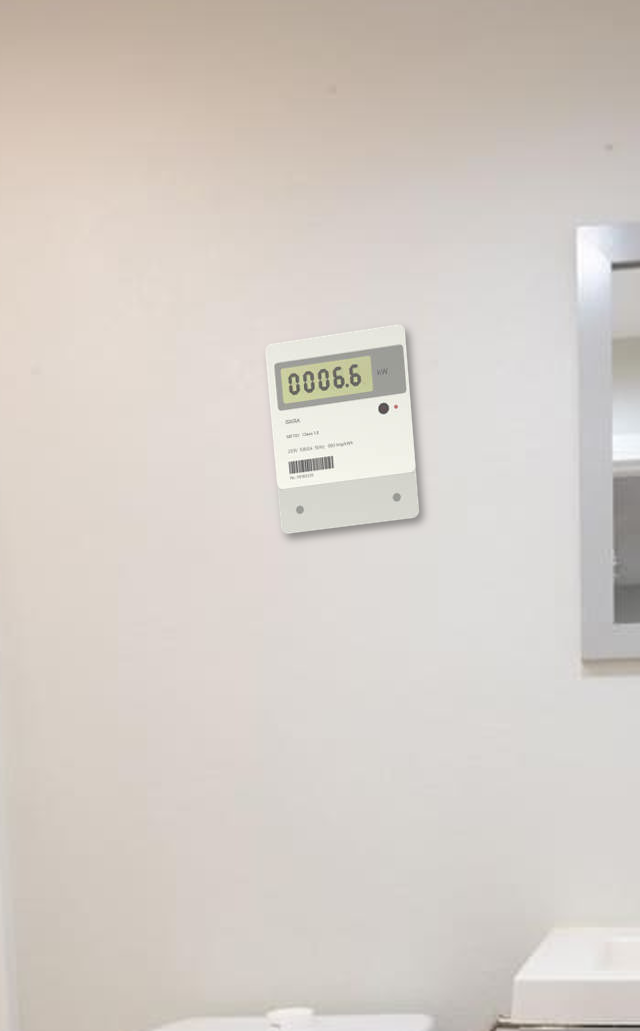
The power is 6.6 (kW)
